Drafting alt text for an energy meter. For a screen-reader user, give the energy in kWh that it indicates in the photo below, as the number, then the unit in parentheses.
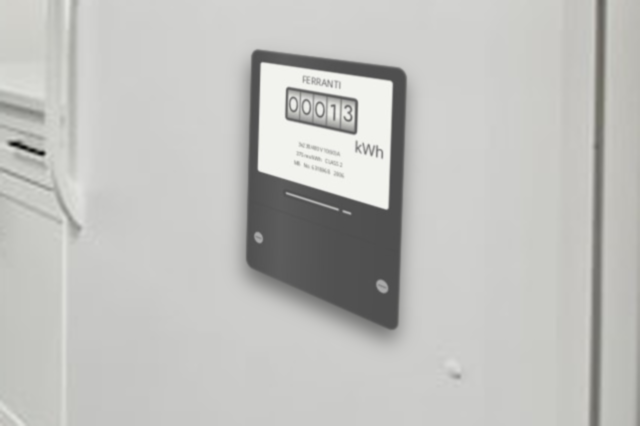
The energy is 13 (kWh)
